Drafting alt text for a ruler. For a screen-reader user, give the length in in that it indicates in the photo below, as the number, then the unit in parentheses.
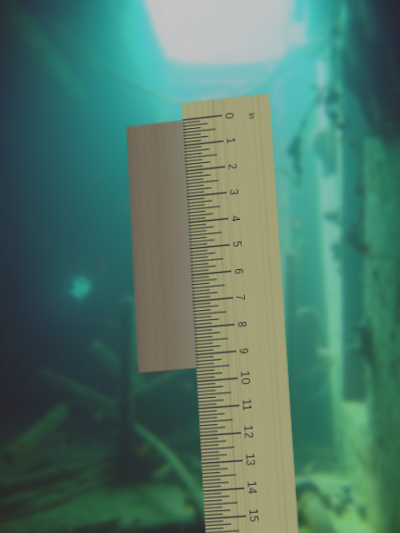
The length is 9.5 (in)
